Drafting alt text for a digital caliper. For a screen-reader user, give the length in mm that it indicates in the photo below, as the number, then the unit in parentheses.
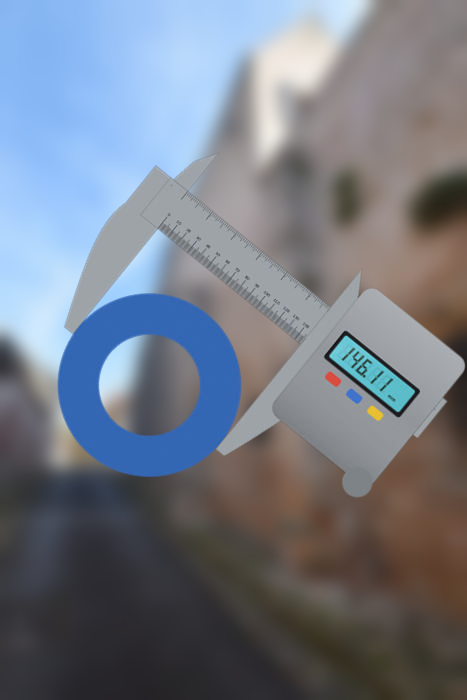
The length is 146.11 (mm)
